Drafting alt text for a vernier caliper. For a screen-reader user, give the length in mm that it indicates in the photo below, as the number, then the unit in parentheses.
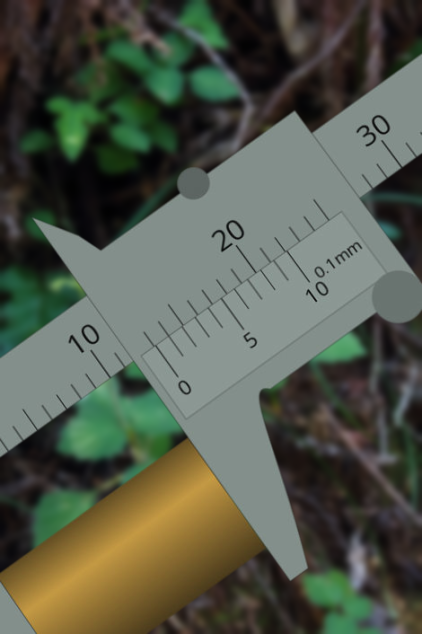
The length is 13.1 (mm)
